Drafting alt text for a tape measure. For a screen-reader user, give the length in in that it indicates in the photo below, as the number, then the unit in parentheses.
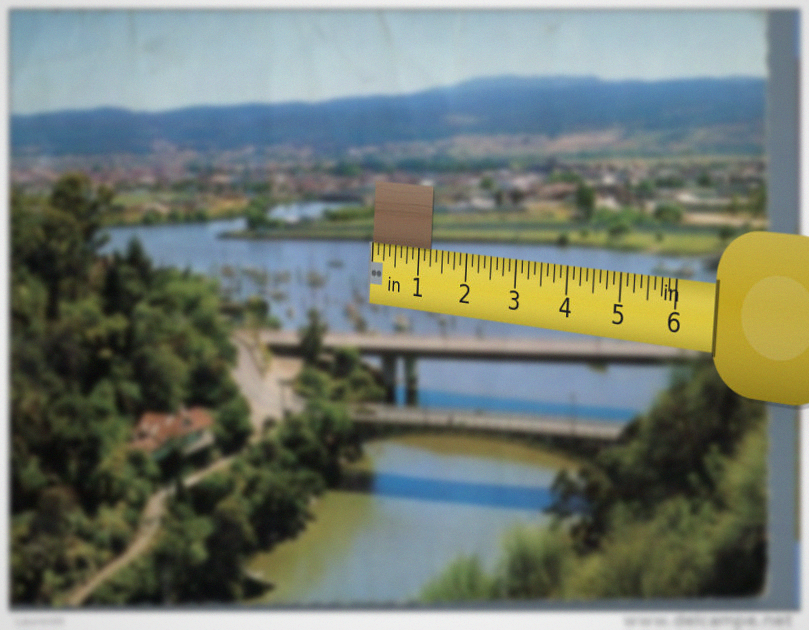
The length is 1.25 (in)
